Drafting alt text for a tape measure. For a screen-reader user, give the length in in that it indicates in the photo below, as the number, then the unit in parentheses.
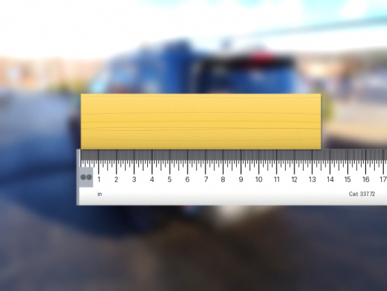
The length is 13.5 (in)
